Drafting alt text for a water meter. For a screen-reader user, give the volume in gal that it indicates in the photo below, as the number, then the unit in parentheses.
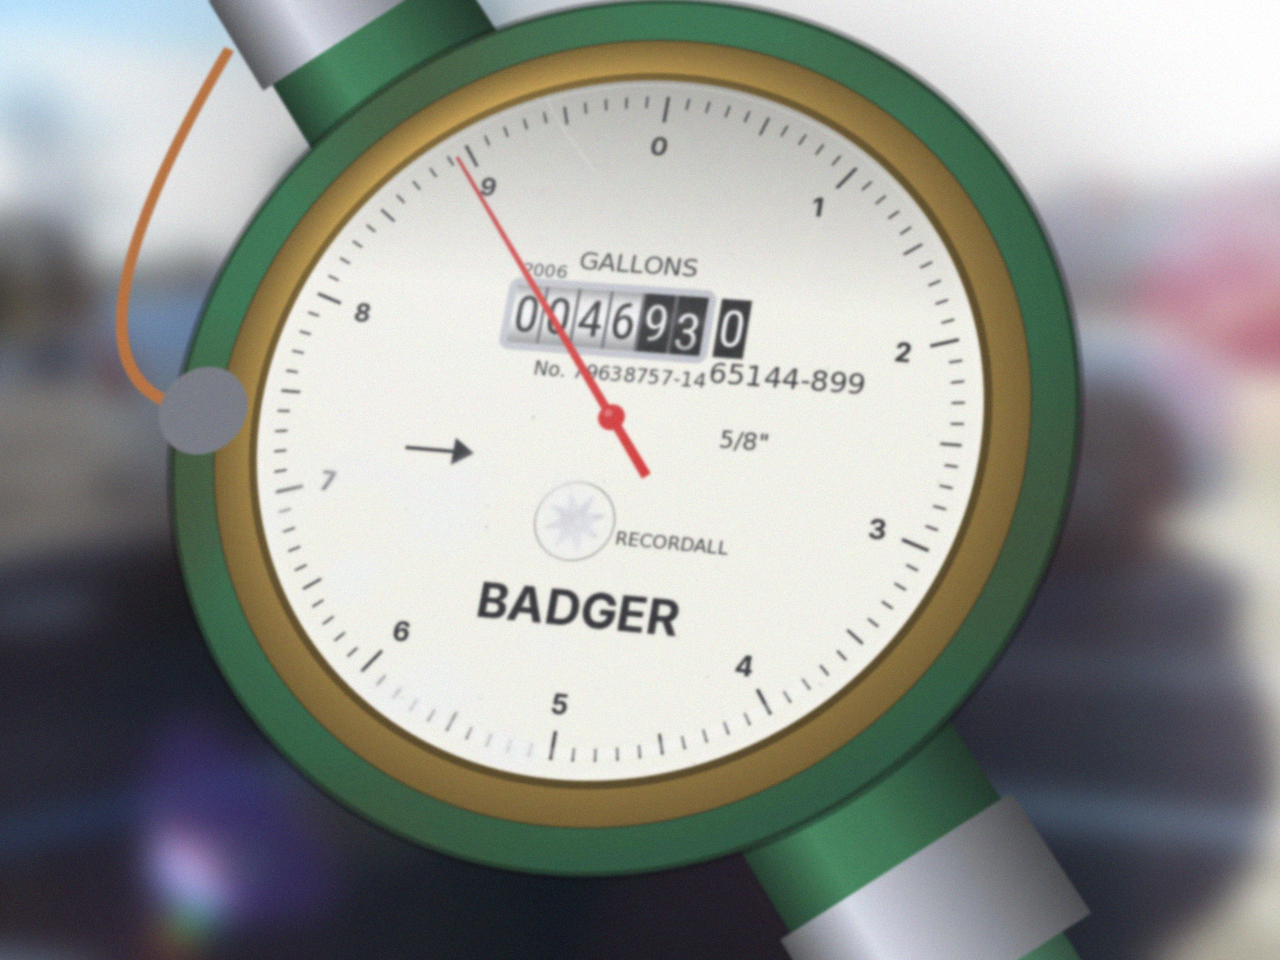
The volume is 46928.9 (gal)
